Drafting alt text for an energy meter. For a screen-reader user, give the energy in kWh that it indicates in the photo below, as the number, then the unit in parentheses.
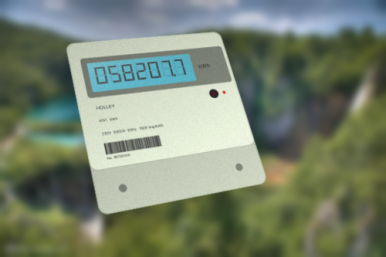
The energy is 58207.7 (kWh)
